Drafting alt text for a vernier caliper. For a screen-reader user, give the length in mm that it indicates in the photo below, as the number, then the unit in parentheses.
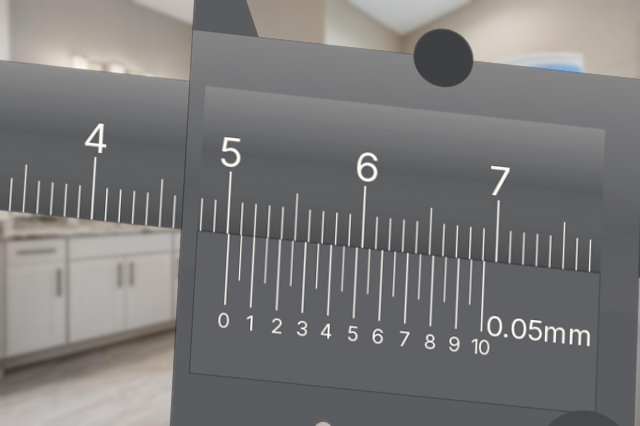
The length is 50.1 (mm)
